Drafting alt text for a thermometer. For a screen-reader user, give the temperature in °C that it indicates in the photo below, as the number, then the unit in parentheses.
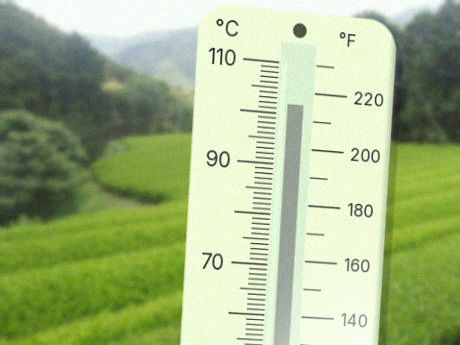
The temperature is 102 (°C)
